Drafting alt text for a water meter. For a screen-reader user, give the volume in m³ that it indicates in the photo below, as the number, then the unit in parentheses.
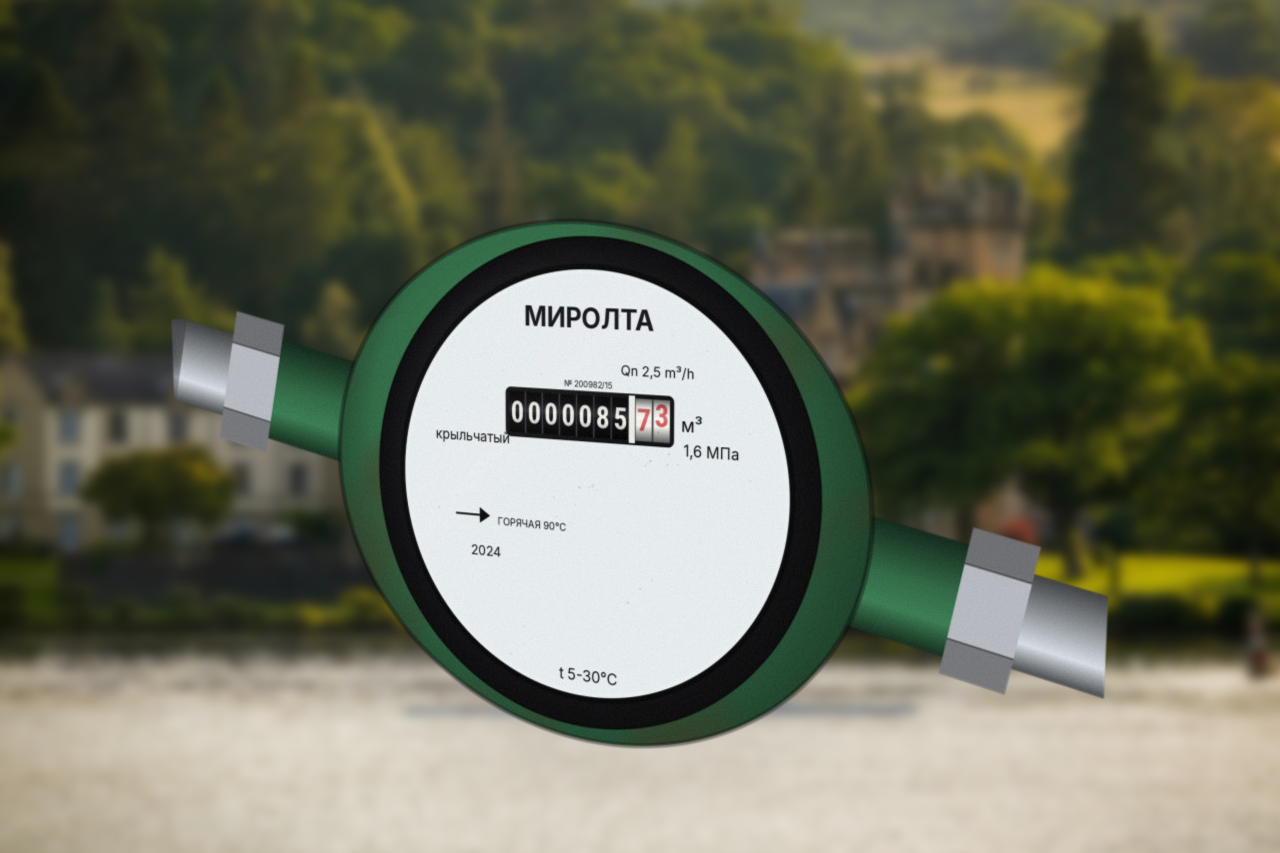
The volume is 85.73 (m³)
